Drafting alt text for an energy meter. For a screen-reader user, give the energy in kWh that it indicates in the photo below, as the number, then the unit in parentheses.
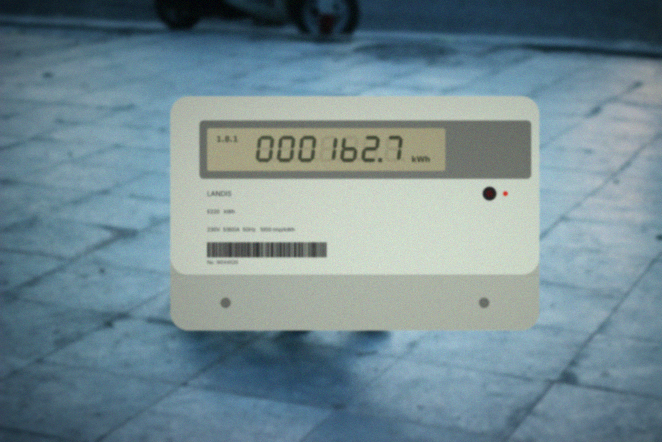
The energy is 162.7 (kWh)
